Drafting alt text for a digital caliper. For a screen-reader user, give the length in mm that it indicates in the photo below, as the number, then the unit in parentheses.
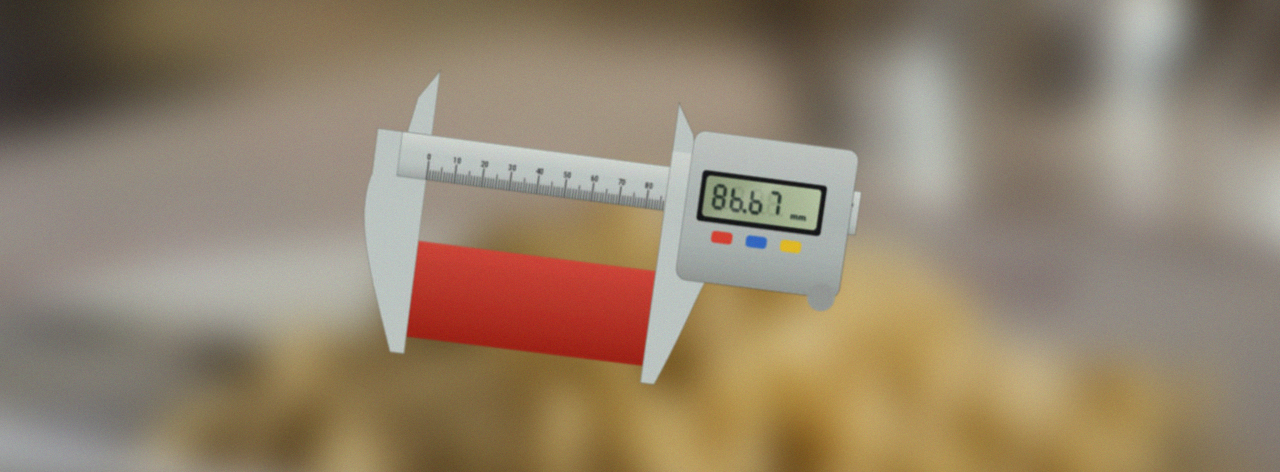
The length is 86.67 (mm)
